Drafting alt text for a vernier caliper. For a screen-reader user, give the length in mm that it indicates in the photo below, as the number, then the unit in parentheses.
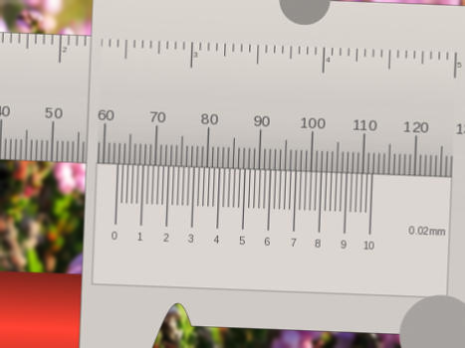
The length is 62.8 (mm)
